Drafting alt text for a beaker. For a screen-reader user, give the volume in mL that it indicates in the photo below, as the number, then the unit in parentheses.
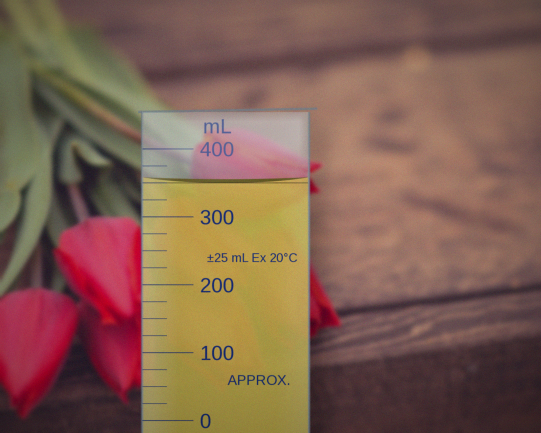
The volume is 350 (mL)
